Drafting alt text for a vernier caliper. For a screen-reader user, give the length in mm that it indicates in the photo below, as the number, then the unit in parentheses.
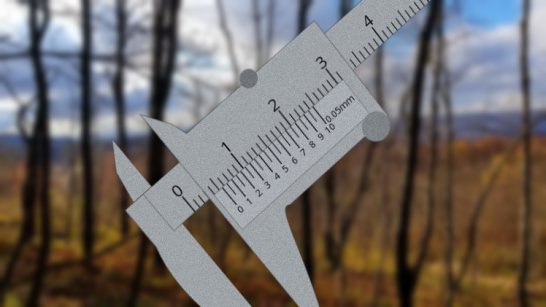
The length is 5.6 (mm)
